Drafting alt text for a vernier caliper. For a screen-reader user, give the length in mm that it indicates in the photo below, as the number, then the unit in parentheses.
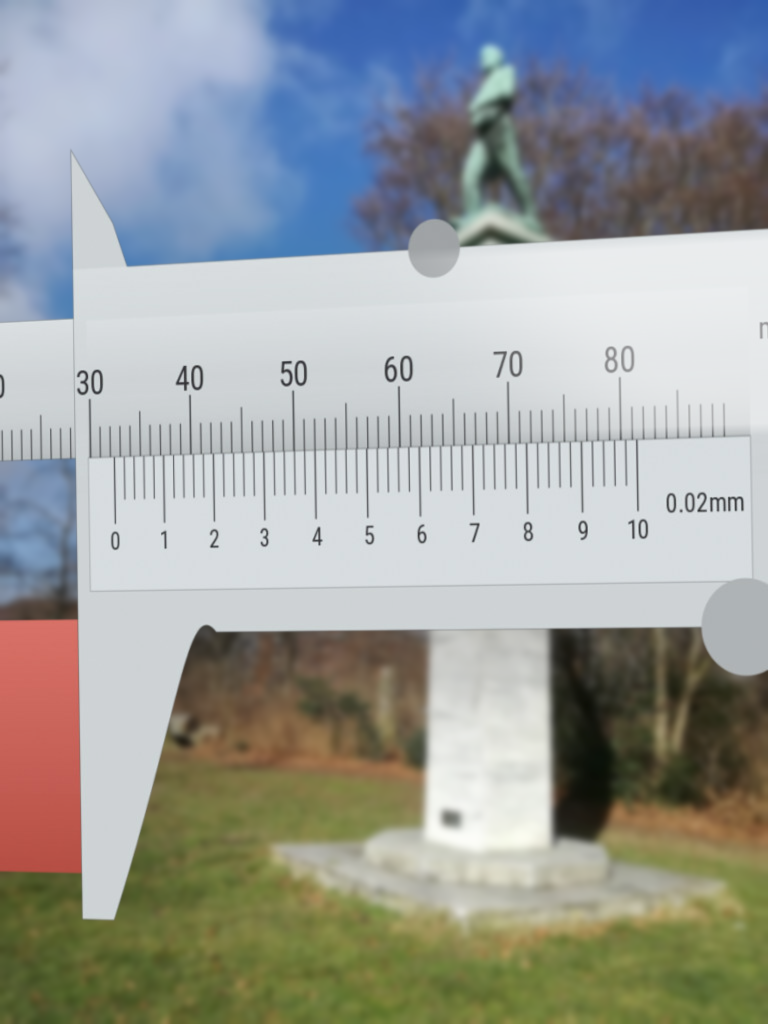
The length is 32.4 (mm)
